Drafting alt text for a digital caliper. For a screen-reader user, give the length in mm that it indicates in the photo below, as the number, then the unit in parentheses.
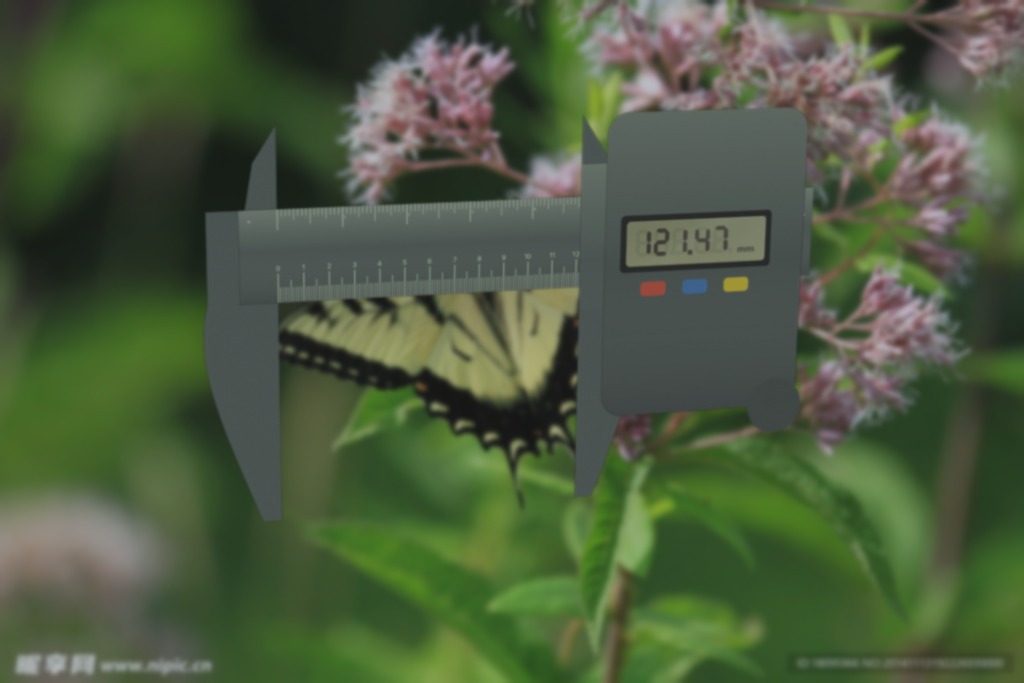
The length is 121.47 (mm)
